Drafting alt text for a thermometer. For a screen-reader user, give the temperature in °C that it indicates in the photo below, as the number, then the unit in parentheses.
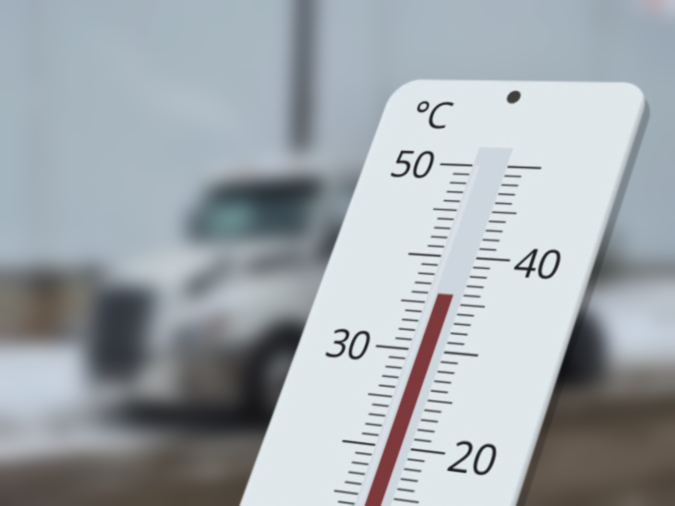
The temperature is 36 (°C)
